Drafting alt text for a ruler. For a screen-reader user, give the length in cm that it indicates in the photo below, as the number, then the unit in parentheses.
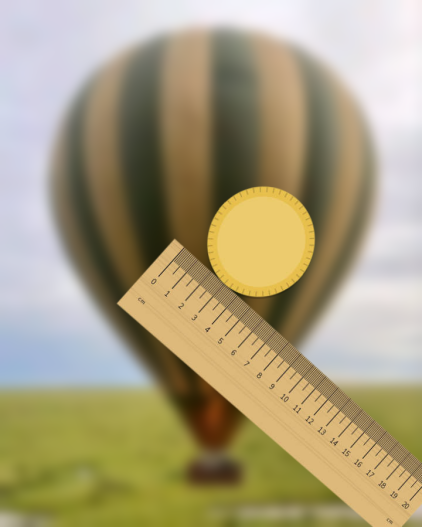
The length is 6 (cm)
